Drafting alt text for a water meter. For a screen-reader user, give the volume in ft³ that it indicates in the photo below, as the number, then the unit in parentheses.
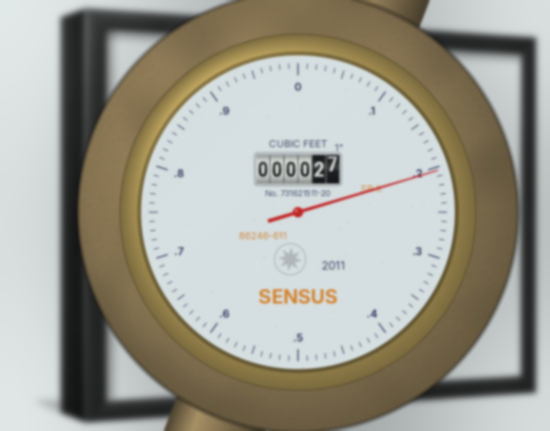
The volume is 27.20 (ft³)
